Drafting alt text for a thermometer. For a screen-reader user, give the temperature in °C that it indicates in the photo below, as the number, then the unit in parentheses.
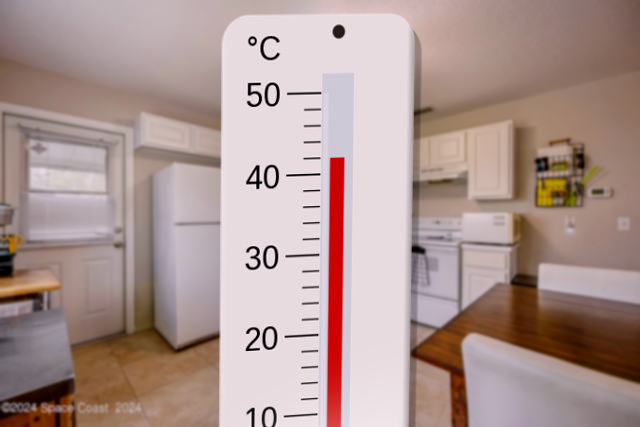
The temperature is 42 (°C)
